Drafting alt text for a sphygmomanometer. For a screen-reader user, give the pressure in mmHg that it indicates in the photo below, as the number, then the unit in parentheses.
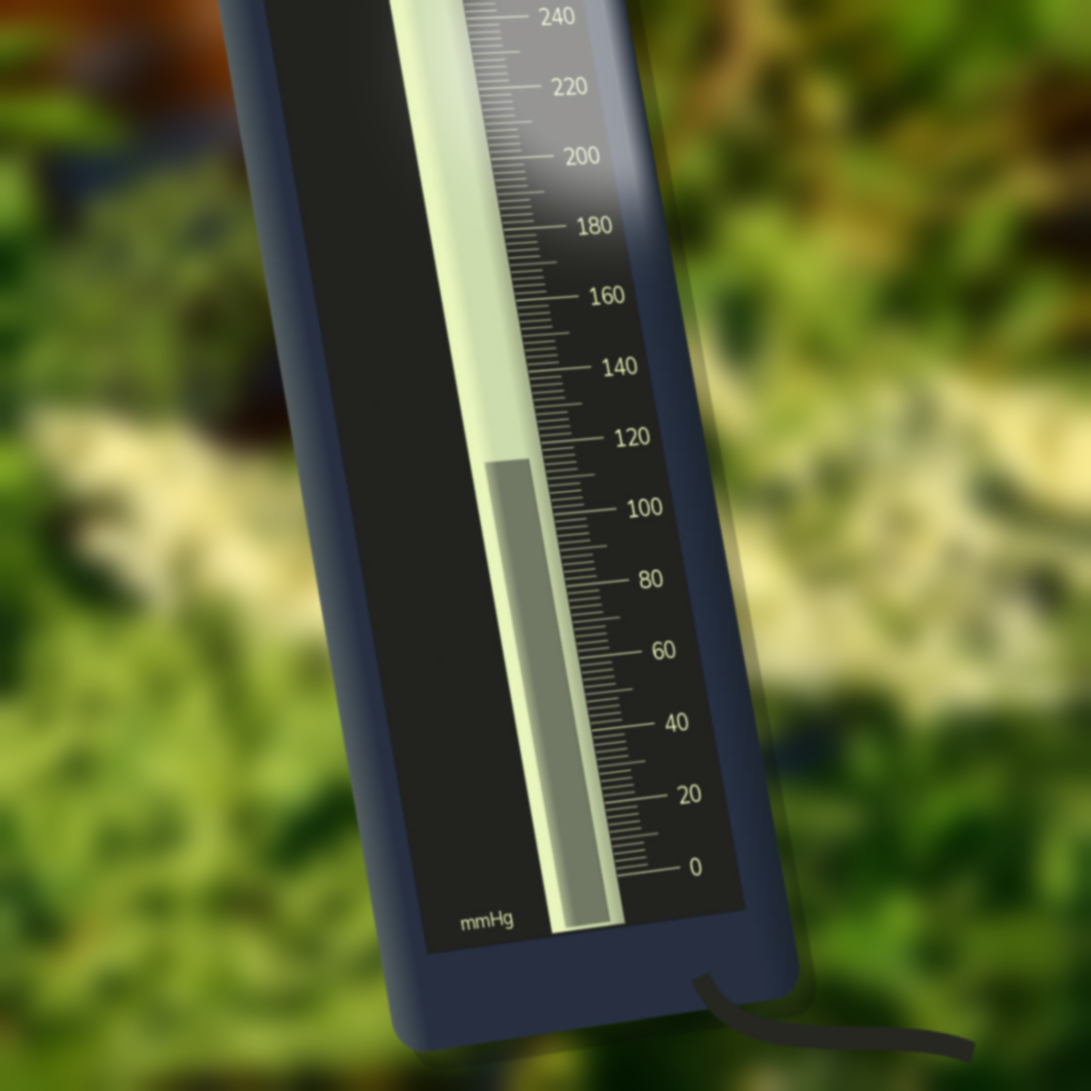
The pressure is 116 (mmHg)
